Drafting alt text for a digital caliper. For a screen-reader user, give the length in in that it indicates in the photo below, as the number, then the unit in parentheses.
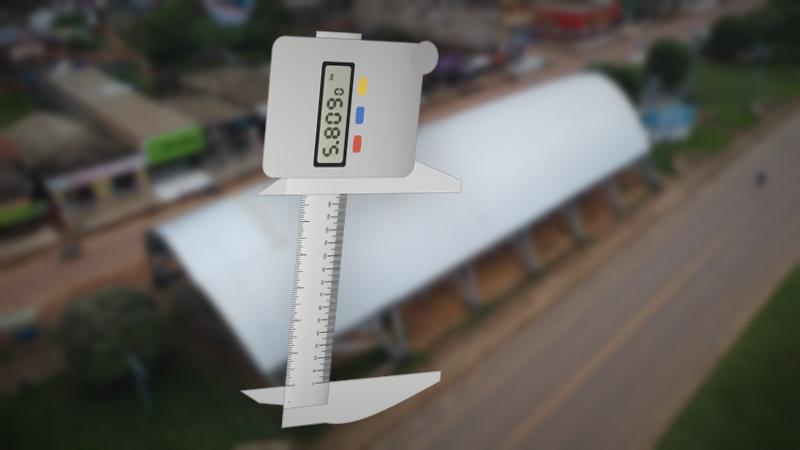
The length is 5.8090 (in)
